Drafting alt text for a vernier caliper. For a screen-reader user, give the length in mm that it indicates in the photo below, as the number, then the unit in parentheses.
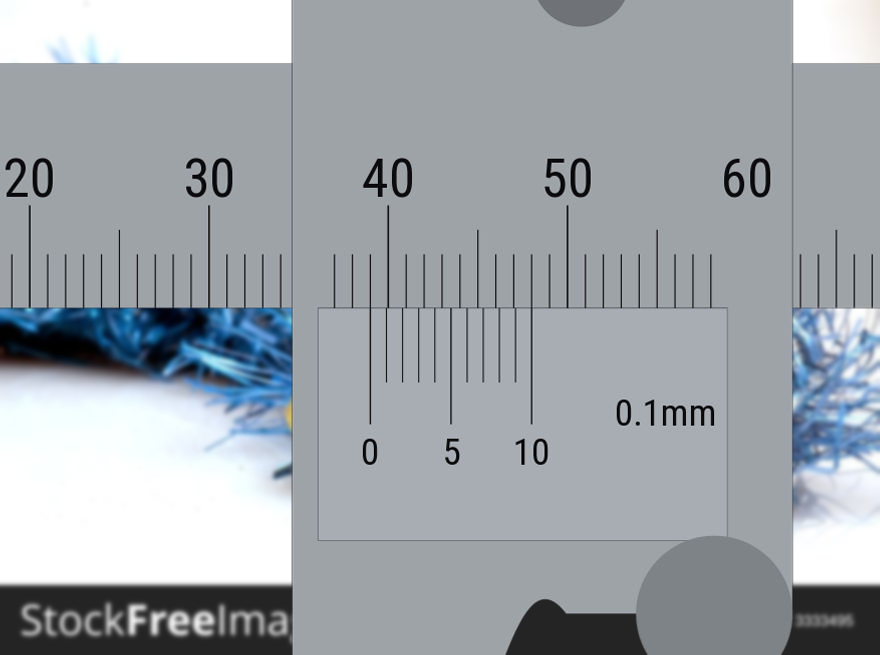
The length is 39.0 (mm)
